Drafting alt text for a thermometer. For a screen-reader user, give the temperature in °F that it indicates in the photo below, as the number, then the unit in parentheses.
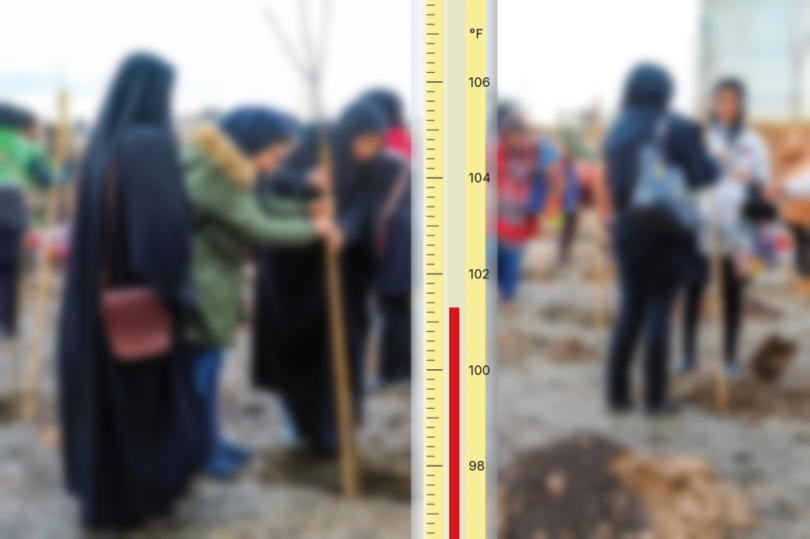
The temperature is 101.3 (°F)
